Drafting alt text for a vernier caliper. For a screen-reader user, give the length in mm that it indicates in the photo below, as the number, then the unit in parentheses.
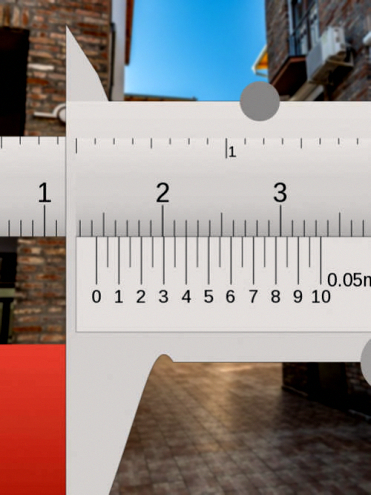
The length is 14.4 (mm)
